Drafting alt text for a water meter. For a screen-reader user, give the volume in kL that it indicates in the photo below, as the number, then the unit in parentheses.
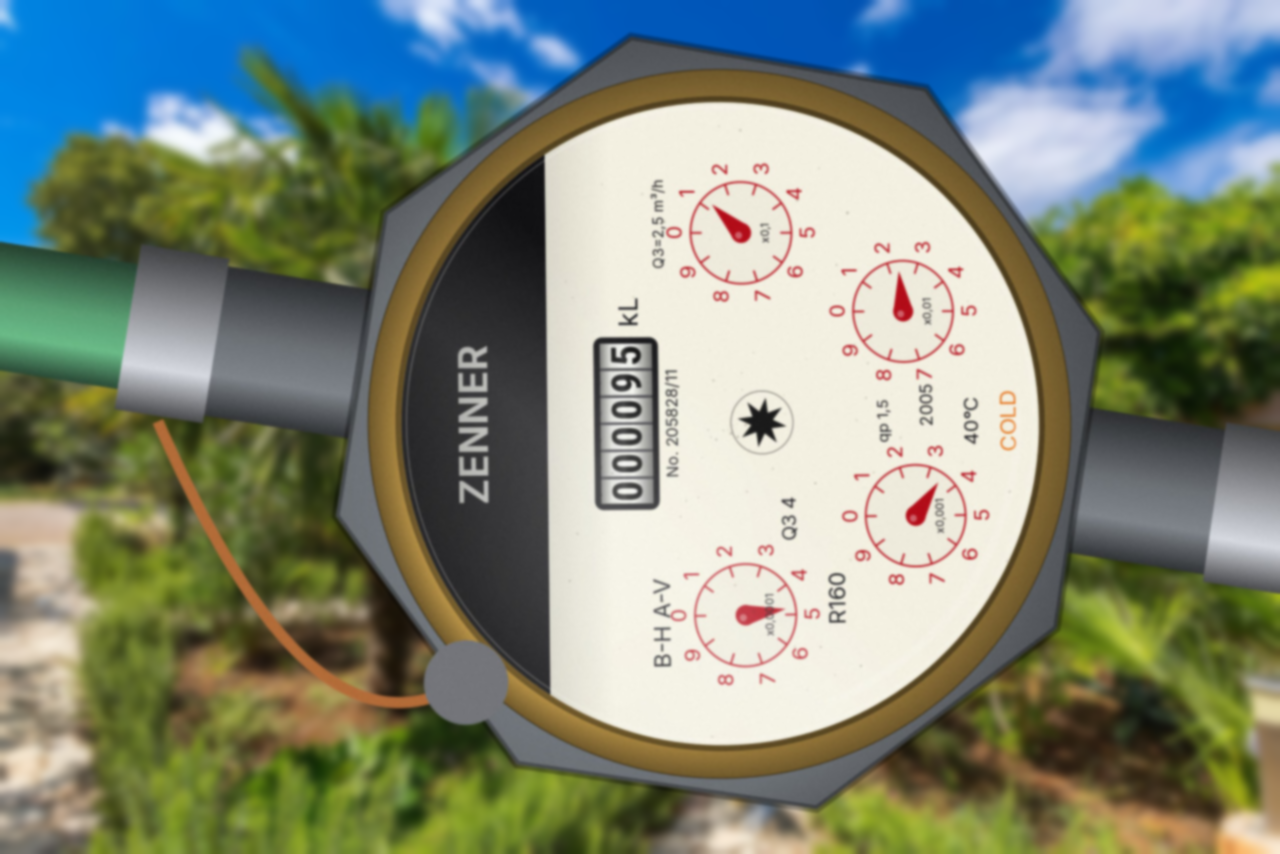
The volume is 95.1234 (kL)
